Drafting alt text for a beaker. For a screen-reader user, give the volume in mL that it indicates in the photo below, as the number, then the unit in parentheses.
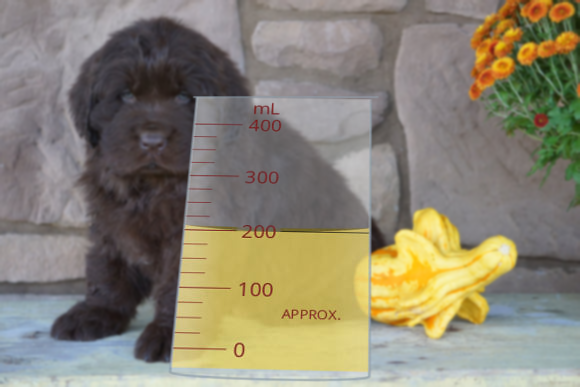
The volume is 200 (mL)
